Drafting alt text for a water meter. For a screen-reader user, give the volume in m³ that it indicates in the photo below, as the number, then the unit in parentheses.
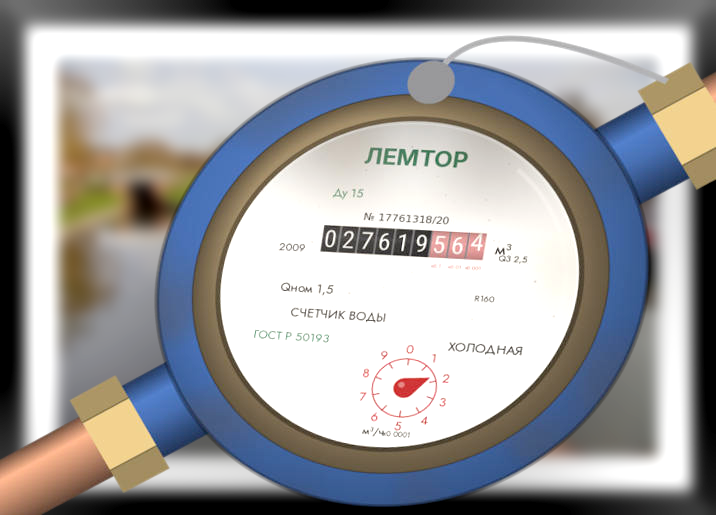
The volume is 27619.5641 (m³)
